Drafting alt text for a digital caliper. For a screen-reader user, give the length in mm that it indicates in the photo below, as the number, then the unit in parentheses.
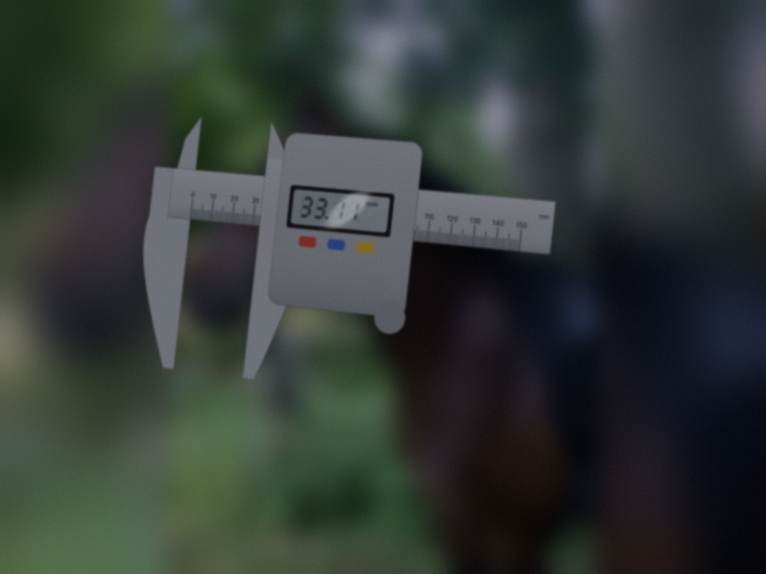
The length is 33.11 (mm)
